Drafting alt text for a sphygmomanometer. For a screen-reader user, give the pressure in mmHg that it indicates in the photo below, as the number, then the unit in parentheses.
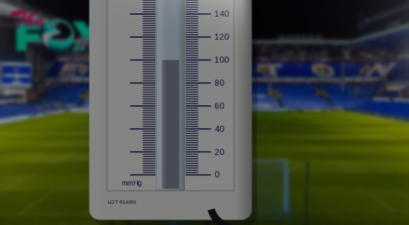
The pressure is 100 (mmHg)
